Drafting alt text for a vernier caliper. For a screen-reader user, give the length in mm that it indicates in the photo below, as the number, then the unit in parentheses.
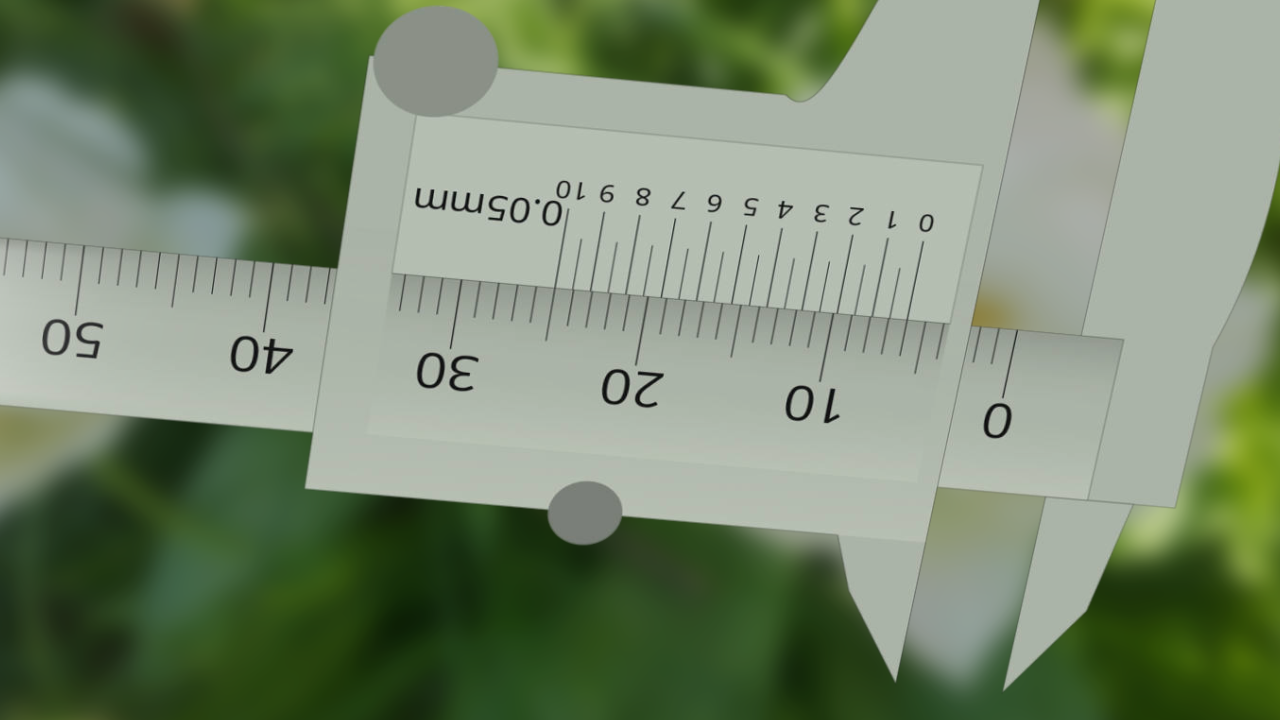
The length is 6.0 (mm)
